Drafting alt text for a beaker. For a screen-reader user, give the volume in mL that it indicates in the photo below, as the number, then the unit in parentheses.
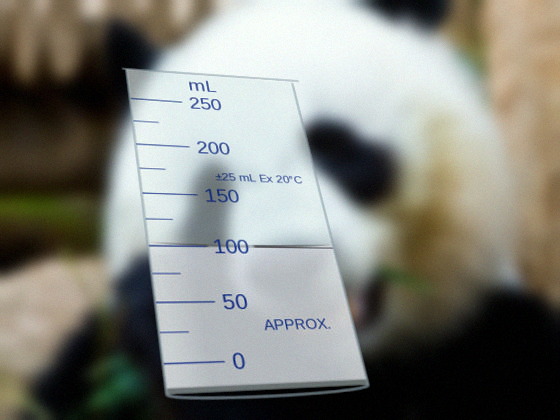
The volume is 100 (mL)
